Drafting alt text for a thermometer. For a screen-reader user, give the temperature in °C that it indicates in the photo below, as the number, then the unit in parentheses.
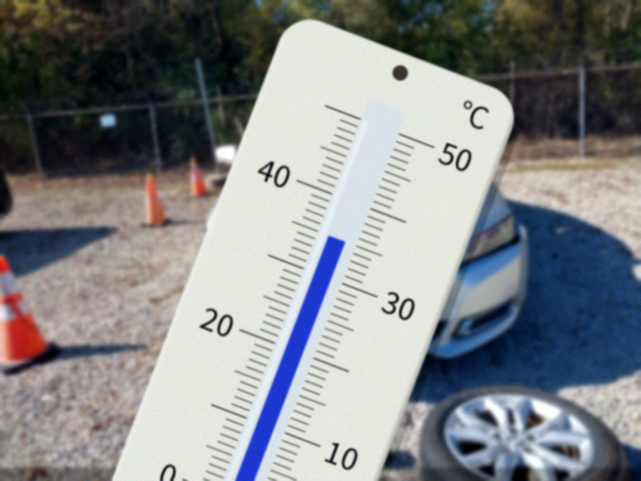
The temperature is 35 (°C)
